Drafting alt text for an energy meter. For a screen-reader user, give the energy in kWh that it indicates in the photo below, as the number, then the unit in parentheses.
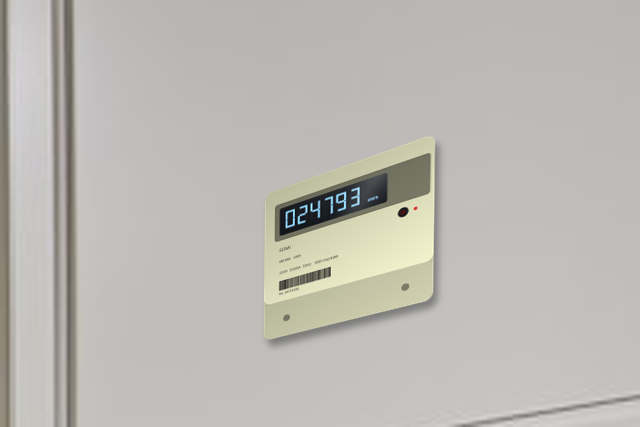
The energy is 24793 (kWh)
